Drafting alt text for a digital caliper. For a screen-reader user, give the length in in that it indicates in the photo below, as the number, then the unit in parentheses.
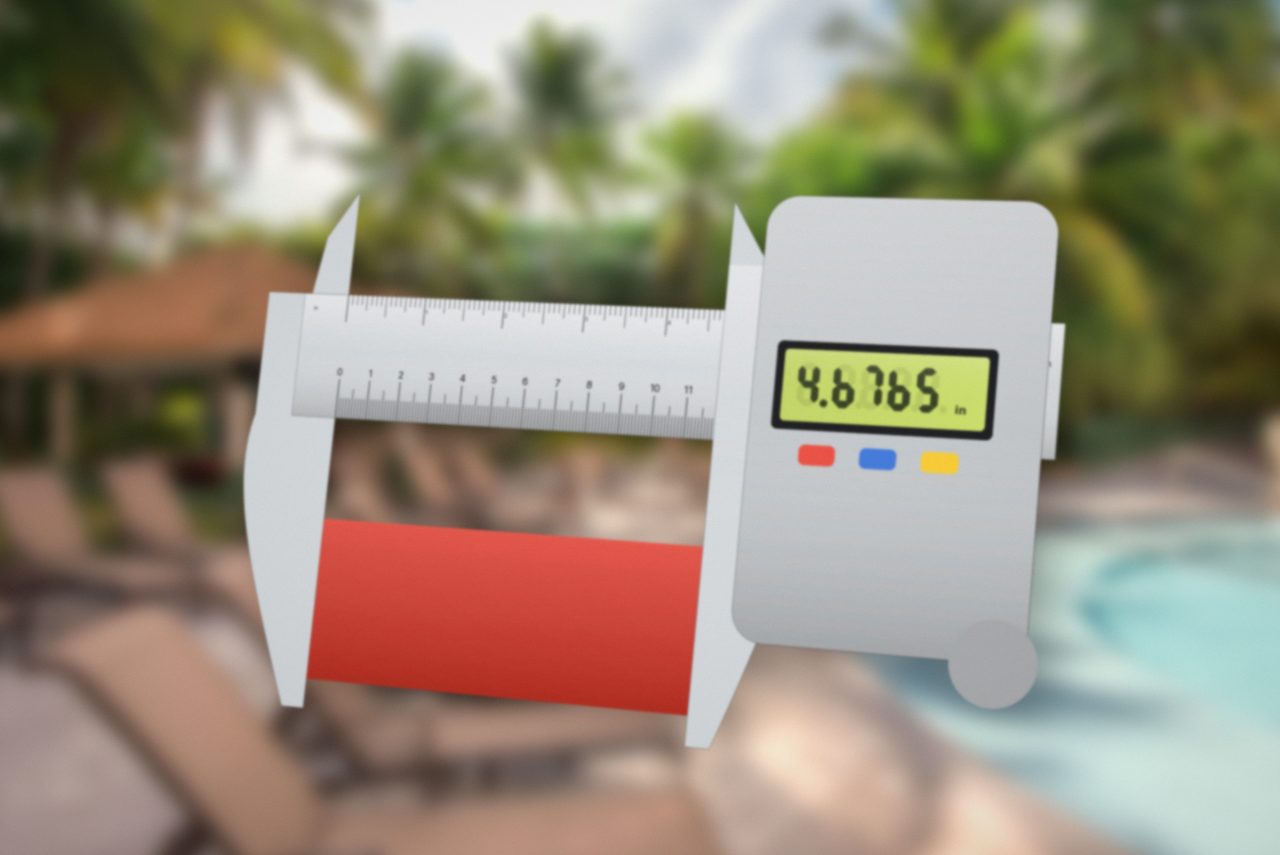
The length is 4.6765 (in)
